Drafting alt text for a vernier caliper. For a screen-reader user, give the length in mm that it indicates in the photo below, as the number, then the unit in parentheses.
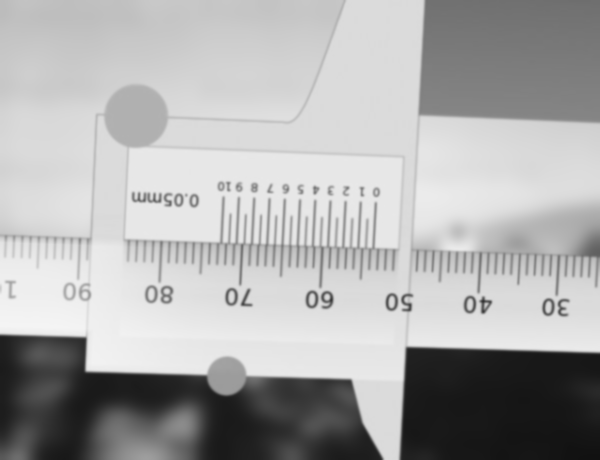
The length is 53.6 (mm)
